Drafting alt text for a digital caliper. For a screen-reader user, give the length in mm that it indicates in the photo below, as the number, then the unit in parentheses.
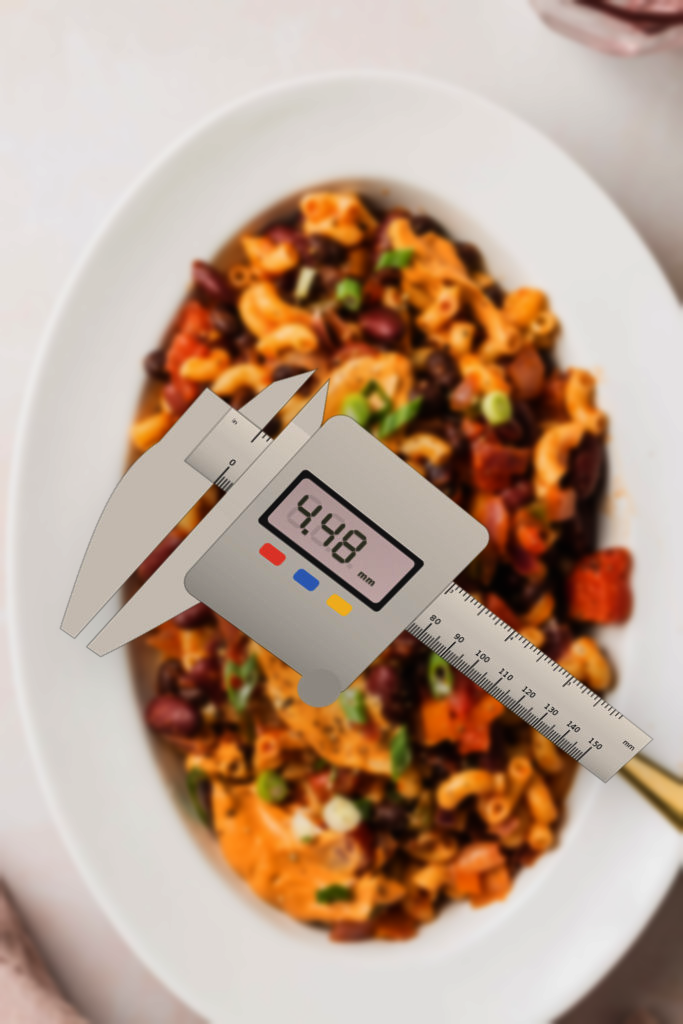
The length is 4.48 (mm)
